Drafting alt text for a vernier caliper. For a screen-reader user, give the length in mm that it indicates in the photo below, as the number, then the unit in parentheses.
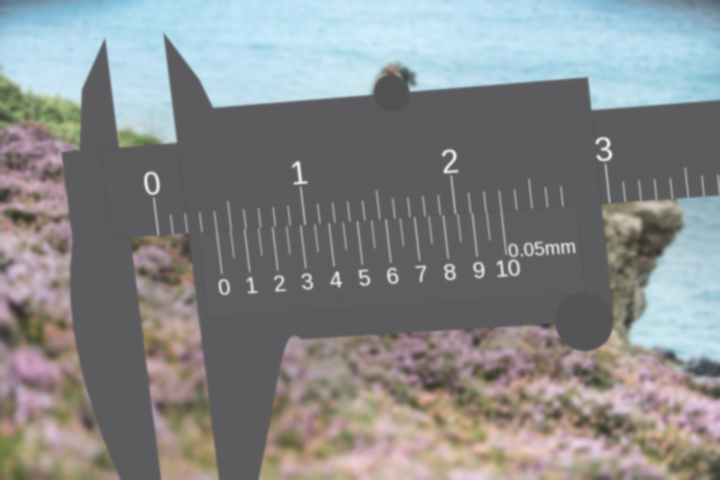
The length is 4.0 (mm)
